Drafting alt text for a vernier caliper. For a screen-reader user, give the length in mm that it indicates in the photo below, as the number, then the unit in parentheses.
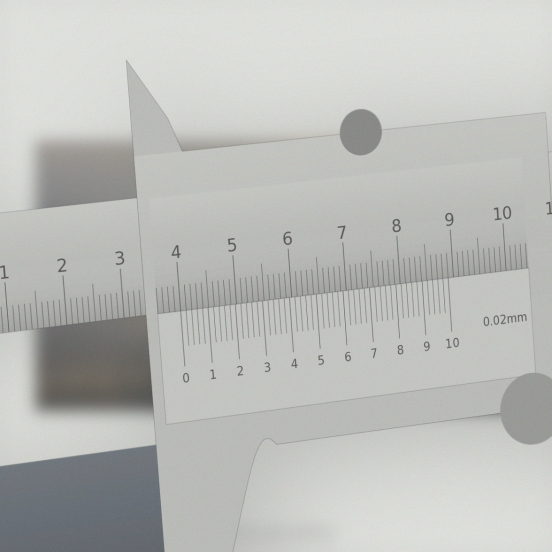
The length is 40.0 (mm)
